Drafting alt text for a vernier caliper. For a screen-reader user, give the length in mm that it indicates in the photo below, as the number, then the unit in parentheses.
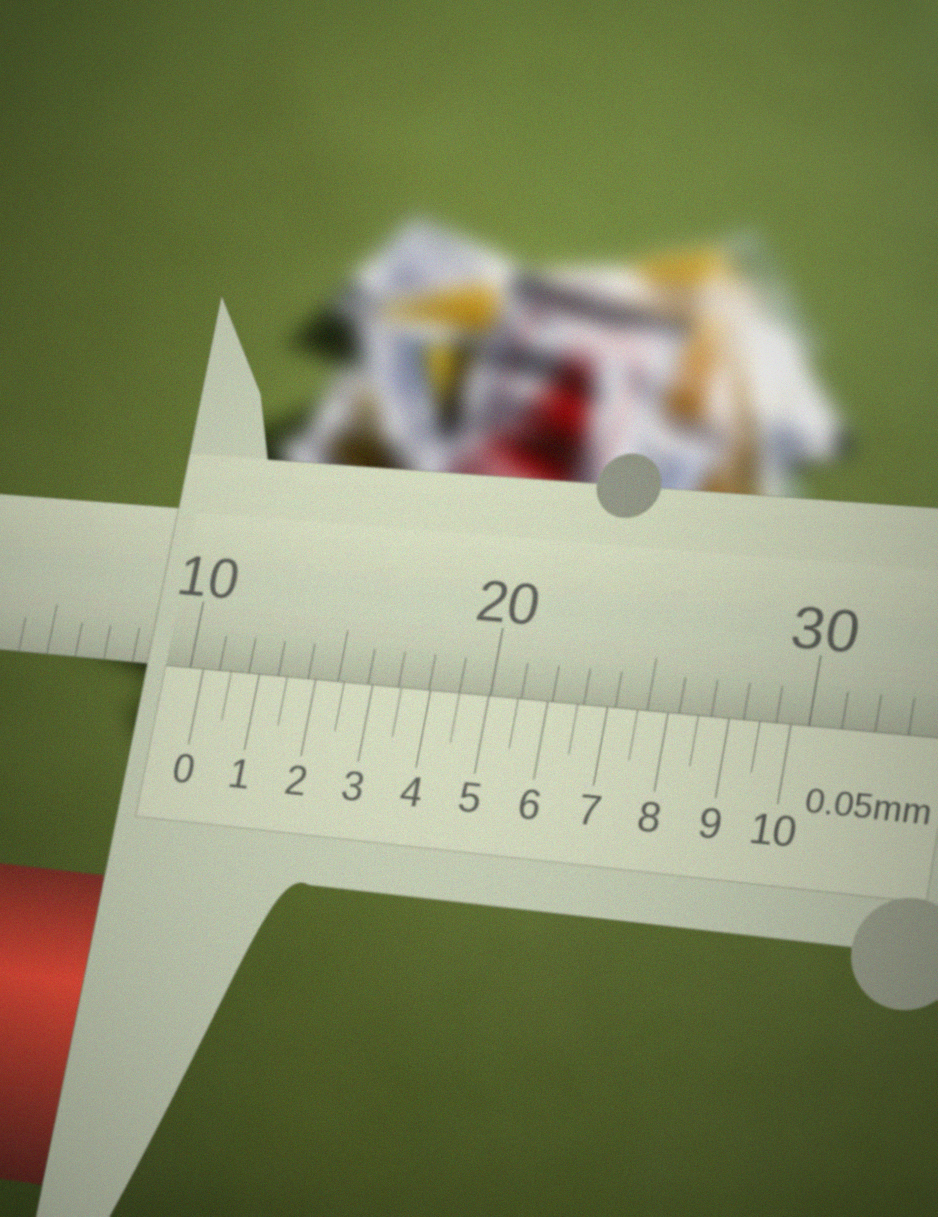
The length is 10.45 (mm)
